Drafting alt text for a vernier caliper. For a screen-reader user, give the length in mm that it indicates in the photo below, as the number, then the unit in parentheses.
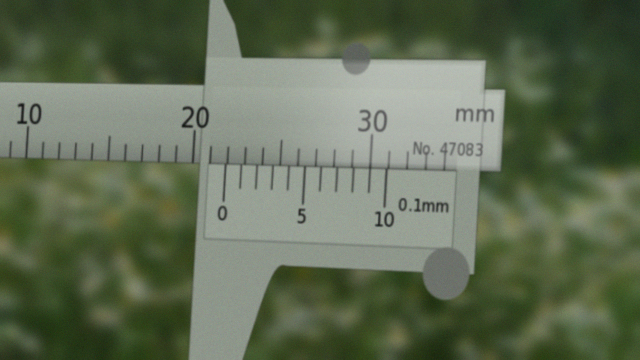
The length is 21.9 (mm)
